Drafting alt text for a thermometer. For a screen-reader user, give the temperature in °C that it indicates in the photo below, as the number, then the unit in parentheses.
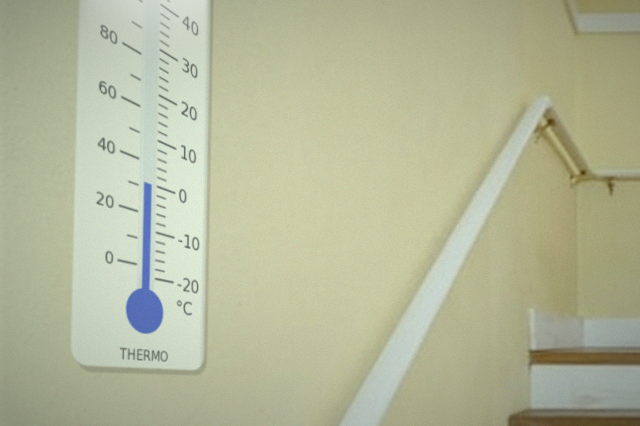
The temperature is 0 (°C)
